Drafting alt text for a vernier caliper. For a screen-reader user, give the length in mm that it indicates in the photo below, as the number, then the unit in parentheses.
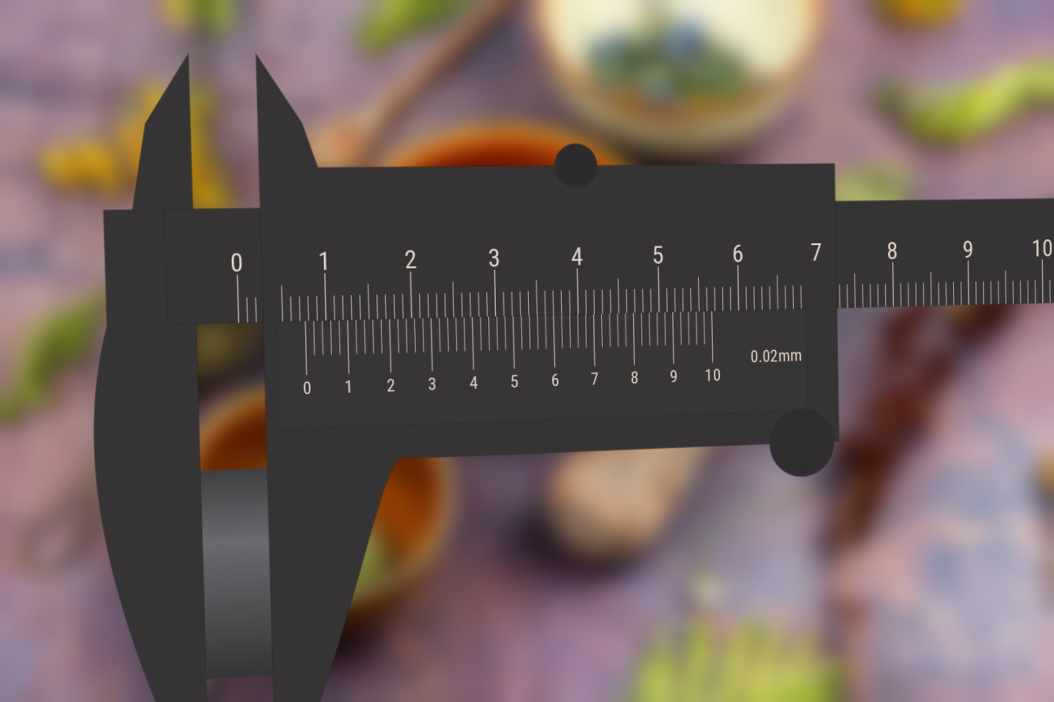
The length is 7.6 (mm)
